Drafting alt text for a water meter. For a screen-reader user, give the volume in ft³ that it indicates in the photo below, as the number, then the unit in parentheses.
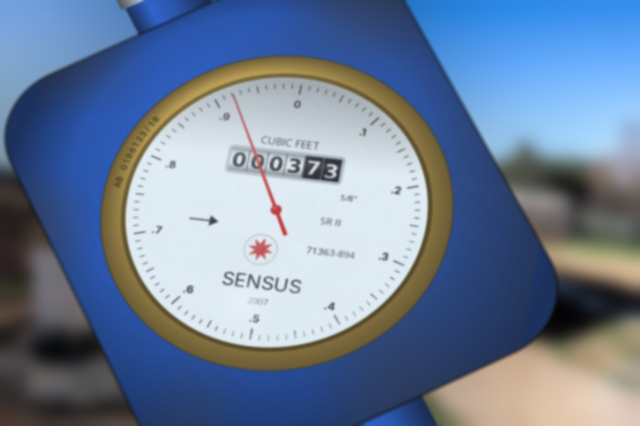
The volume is 372.92 (ft³)
